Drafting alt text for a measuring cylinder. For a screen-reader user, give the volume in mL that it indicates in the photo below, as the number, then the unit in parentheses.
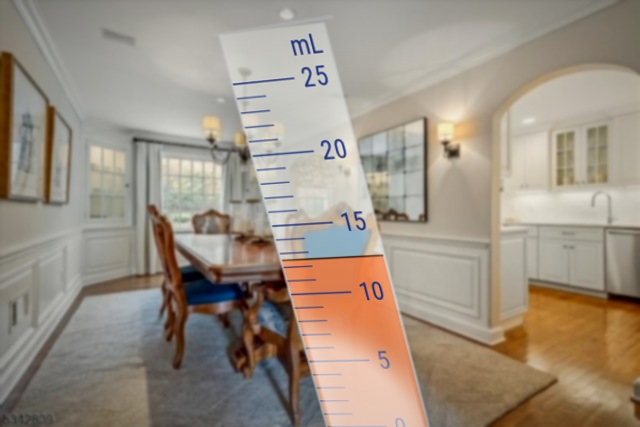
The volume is 12.5 (mL)
